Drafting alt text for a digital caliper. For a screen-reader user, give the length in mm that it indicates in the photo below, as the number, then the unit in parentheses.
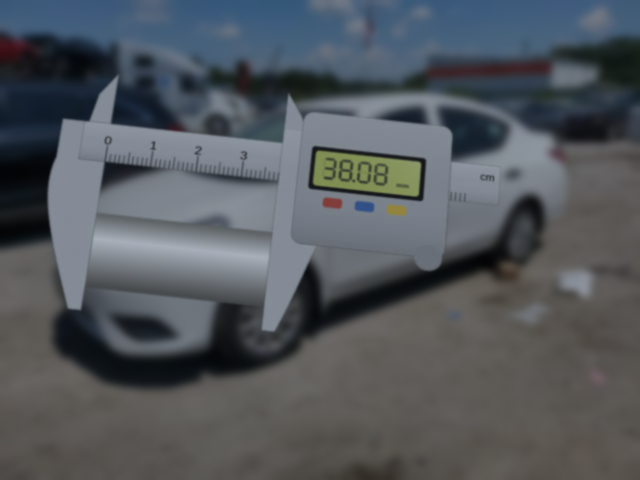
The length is 38.08 (mm)
